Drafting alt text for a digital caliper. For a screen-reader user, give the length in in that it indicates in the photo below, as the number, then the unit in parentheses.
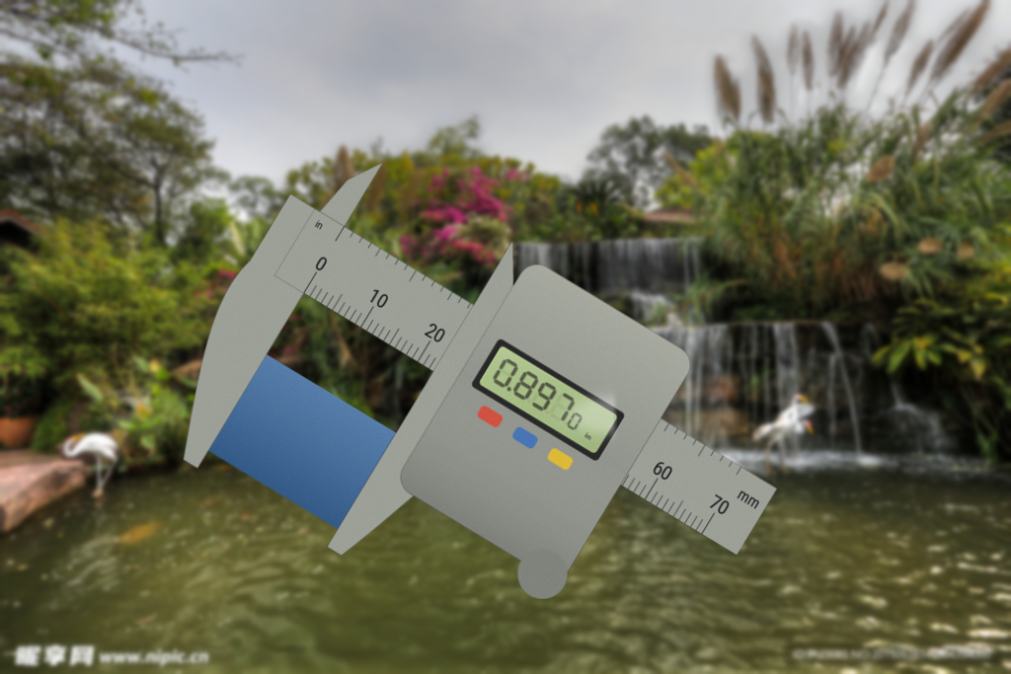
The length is 0.8970 (in)
